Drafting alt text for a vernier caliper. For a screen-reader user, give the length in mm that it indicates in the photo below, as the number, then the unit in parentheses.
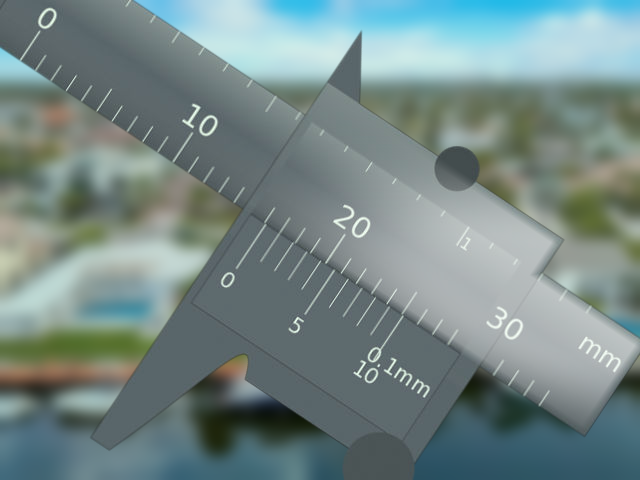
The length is 16.1 (mm)
